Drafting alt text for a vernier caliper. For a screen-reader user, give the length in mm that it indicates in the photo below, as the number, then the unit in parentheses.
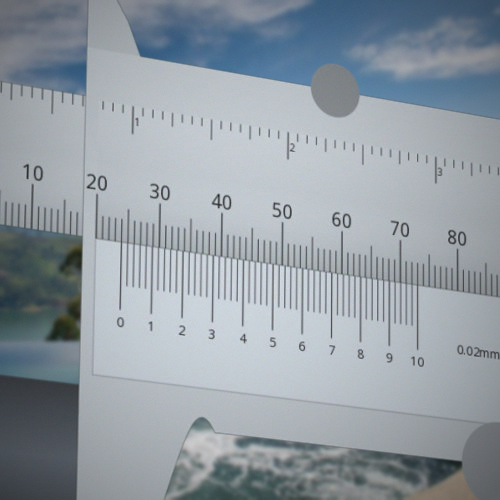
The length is 24.0 (mm)
